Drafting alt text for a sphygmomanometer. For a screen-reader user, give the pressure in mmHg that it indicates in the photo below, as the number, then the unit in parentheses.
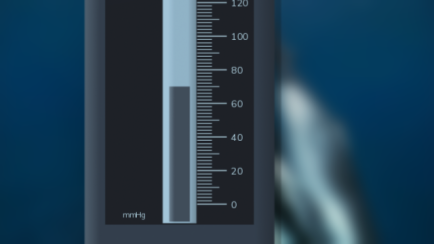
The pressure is 70 (mmHg)
